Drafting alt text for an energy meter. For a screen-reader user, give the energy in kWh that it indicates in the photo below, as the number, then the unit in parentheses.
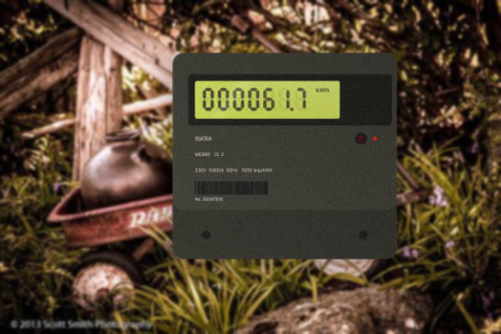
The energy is 61.7 (kWh)
